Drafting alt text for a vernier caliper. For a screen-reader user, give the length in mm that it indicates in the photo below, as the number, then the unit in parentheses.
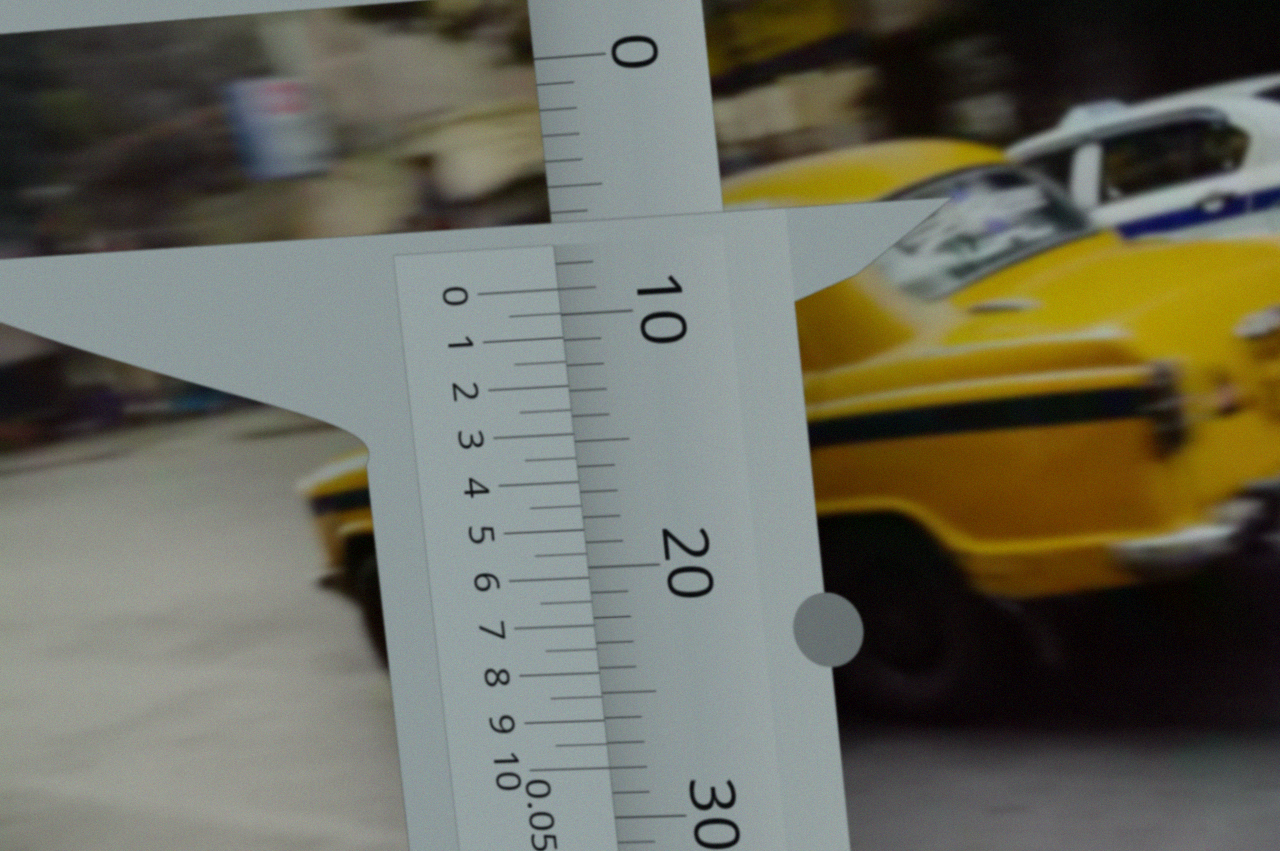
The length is 9.0 (mm)
